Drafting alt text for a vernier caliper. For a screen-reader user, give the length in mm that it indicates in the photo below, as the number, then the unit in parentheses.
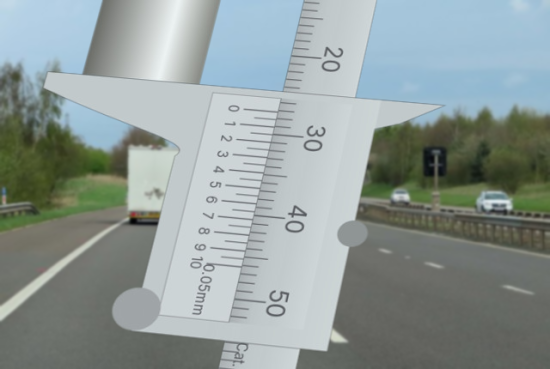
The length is 27.2 (mm)
